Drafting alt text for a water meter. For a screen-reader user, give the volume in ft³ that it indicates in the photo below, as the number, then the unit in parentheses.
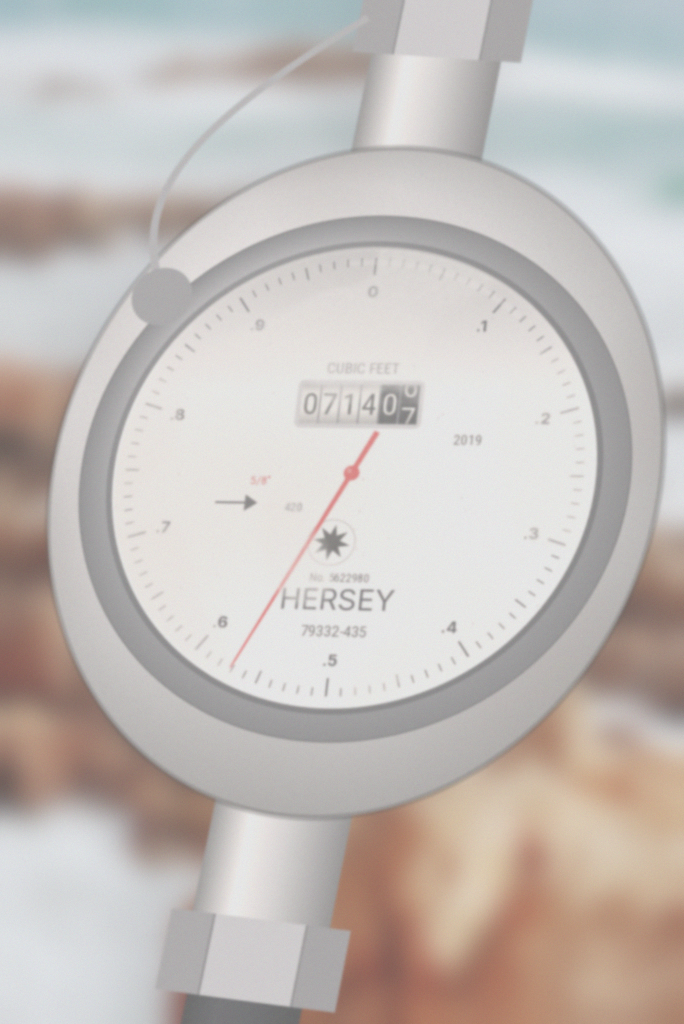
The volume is 71406.57 (ft³)
